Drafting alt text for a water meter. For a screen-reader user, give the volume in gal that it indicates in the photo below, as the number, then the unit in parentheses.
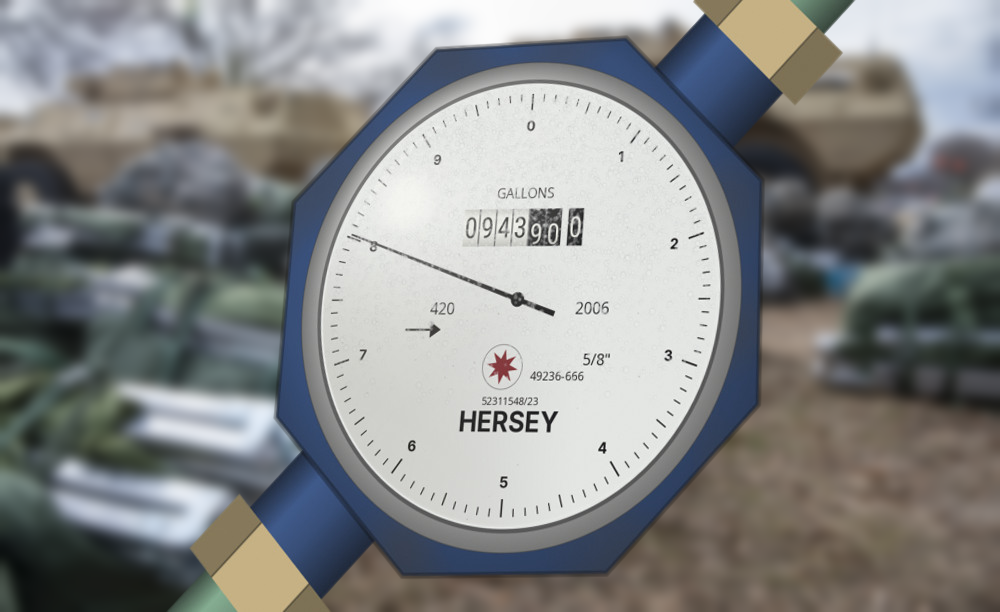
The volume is 943898.0 (gal)
